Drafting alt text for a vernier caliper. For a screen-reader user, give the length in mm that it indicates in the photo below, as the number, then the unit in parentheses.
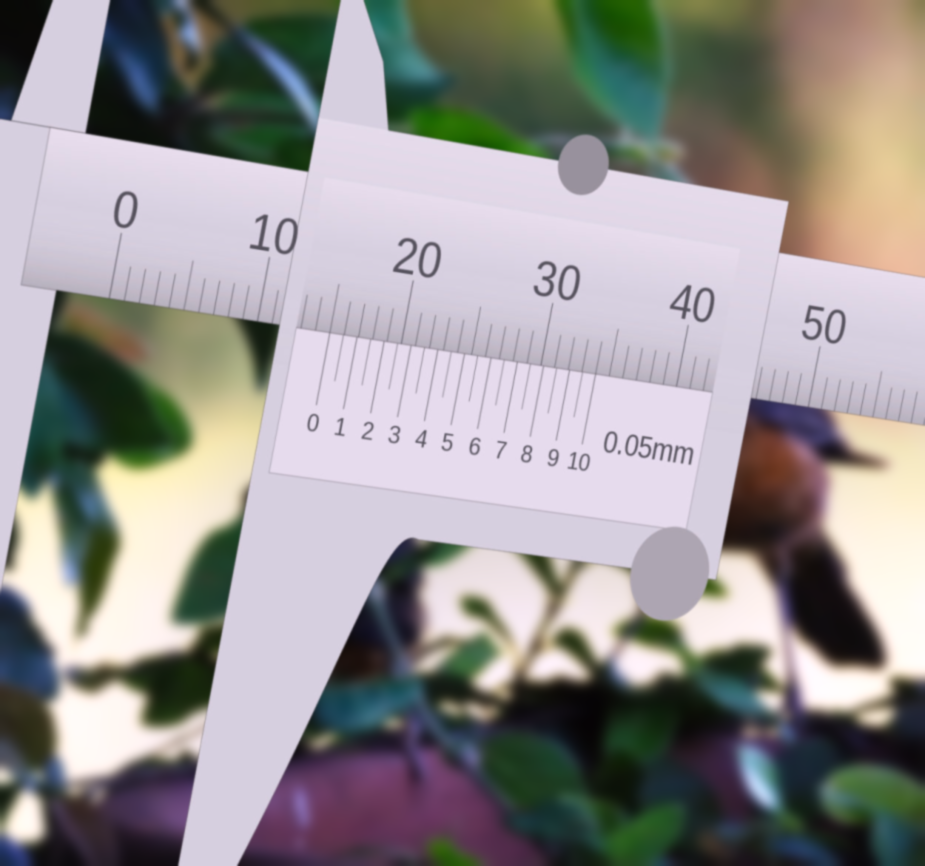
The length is 15.0 (mm)
